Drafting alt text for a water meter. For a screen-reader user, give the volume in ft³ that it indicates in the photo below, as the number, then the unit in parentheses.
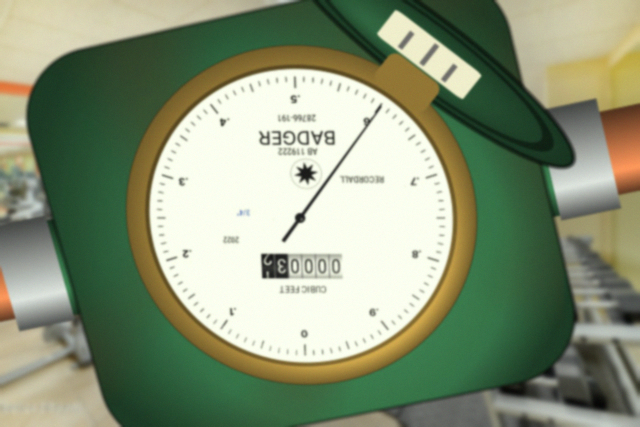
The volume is 31.60 (ft³)
